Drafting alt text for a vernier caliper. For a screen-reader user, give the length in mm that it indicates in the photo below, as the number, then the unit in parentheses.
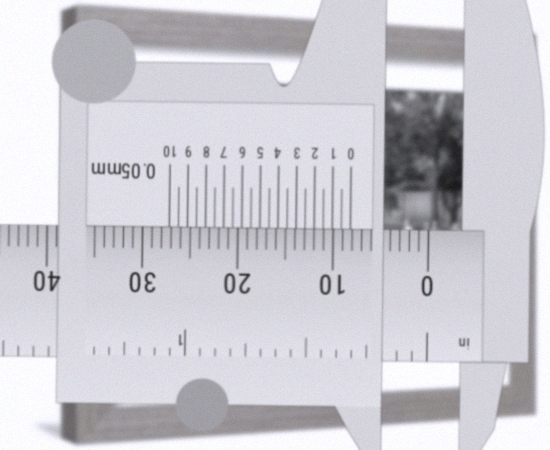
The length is 8.2 (mm)
